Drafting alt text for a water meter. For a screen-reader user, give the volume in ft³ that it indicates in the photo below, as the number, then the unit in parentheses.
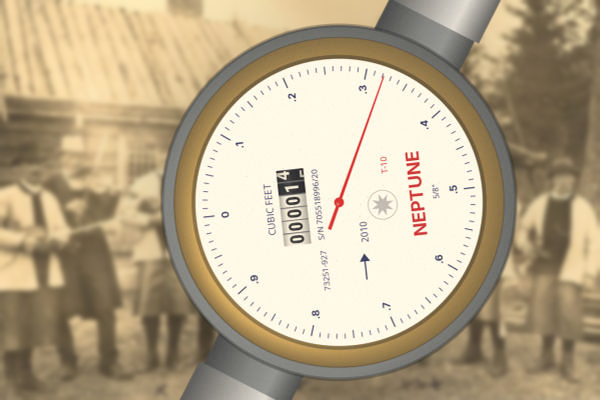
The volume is 14.32 (ft³)
